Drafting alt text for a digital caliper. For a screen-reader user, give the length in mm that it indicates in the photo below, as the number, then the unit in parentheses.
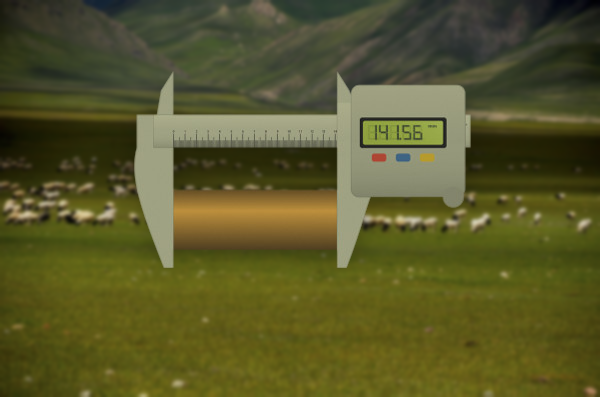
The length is 141.56 (mm)
